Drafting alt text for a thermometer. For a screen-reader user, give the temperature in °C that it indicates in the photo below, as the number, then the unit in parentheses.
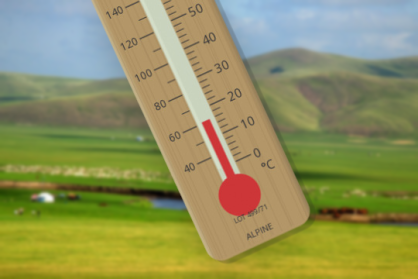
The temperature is 16 (°C)
